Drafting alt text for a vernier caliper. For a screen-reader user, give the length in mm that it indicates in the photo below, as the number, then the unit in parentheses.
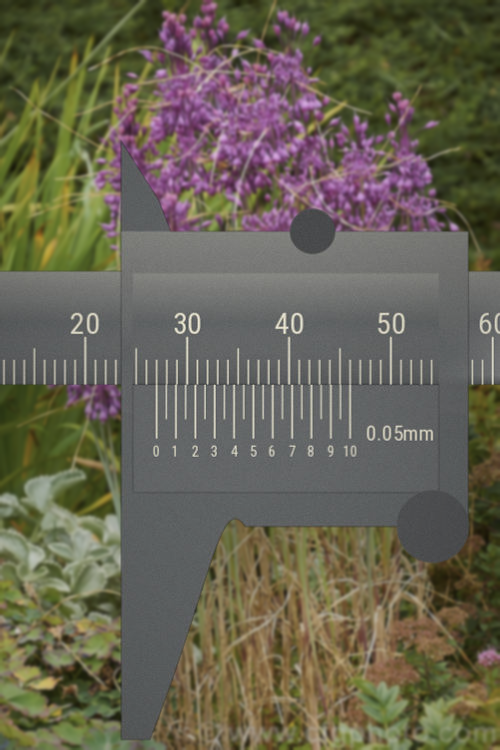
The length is 27.0 (mm)
